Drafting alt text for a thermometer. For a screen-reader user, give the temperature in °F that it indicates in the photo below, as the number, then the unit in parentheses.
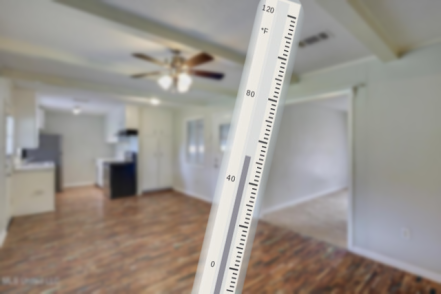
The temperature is 52 (°F)
